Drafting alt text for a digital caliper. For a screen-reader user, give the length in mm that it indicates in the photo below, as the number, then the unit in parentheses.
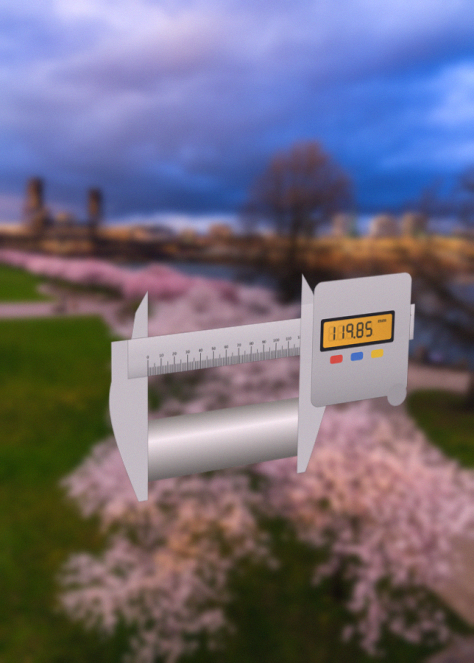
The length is 119.85 (mm)
